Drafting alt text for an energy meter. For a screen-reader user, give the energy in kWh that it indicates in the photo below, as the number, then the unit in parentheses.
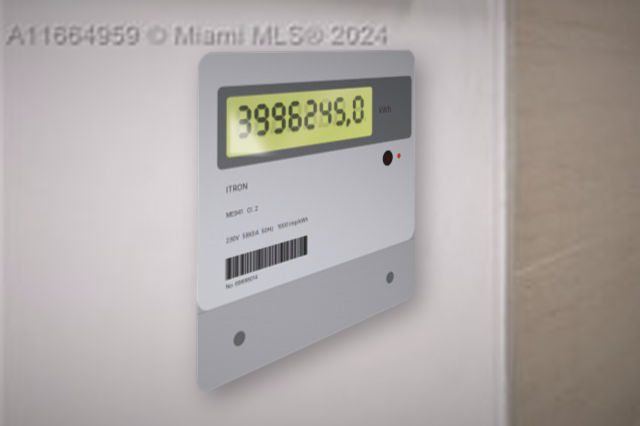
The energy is 3996245.0 (kWh)
